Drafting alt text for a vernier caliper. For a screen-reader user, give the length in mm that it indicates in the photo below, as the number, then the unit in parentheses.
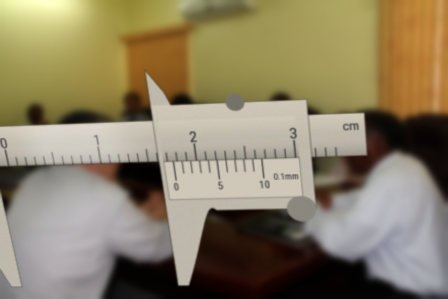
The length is 17.6 (mm)
